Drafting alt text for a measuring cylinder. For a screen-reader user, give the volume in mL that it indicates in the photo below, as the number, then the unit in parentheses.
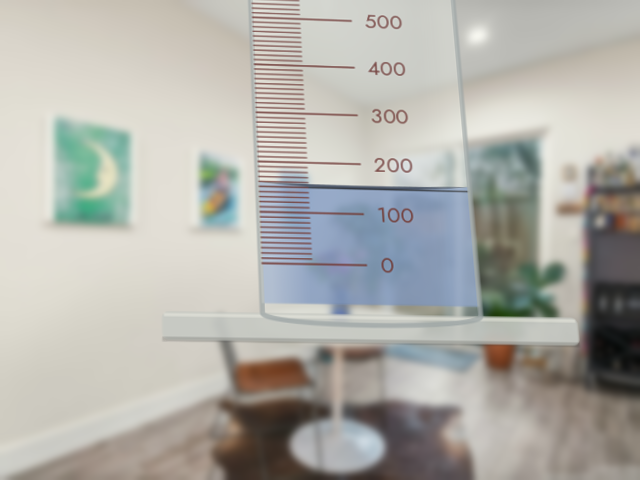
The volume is 150 (mL)
